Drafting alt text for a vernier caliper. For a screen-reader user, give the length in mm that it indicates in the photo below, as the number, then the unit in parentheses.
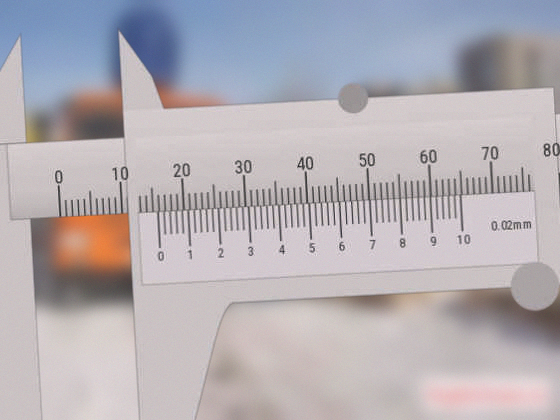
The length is 15.8 (mm)
